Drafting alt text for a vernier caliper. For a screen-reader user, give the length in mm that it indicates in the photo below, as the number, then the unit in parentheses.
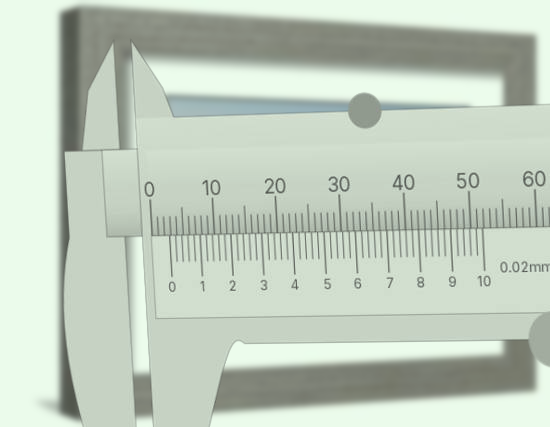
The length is 2.8 (mm)
